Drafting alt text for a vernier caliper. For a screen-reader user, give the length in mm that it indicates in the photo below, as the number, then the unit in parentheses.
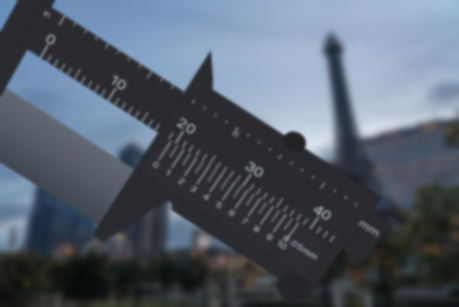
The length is 19.4 (mm)
